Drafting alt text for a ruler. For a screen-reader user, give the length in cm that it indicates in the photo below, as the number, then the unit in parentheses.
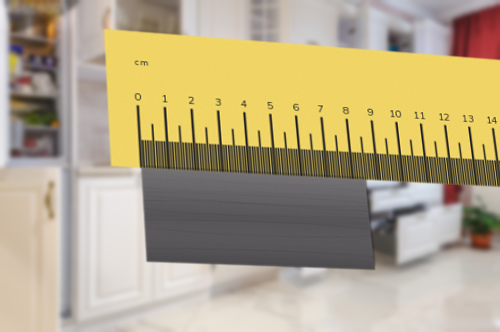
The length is 8.5 (cm)
